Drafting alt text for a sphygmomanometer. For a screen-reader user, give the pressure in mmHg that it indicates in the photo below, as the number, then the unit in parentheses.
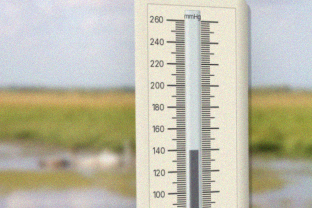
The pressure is 140 (mmHg)
